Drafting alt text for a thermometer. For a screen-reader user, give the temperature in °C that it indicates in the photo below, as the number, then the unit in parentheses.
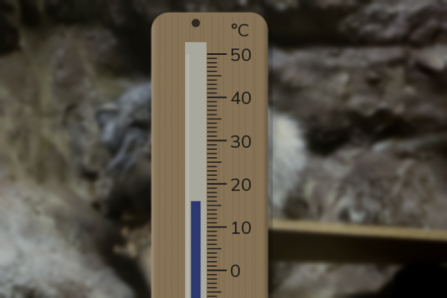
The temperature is 16 (°C)
